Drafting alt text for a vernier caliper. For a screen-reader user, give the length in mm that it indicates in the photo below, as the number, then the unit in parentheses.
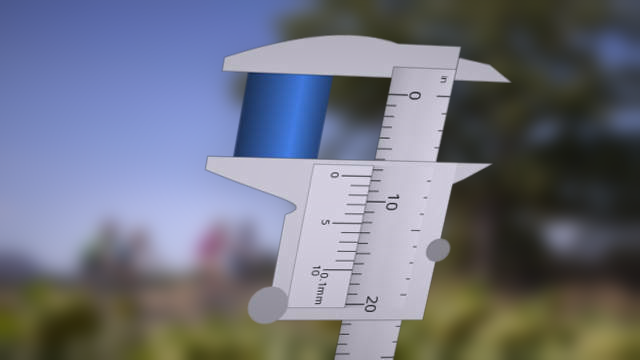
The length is 7.6 (mm)
